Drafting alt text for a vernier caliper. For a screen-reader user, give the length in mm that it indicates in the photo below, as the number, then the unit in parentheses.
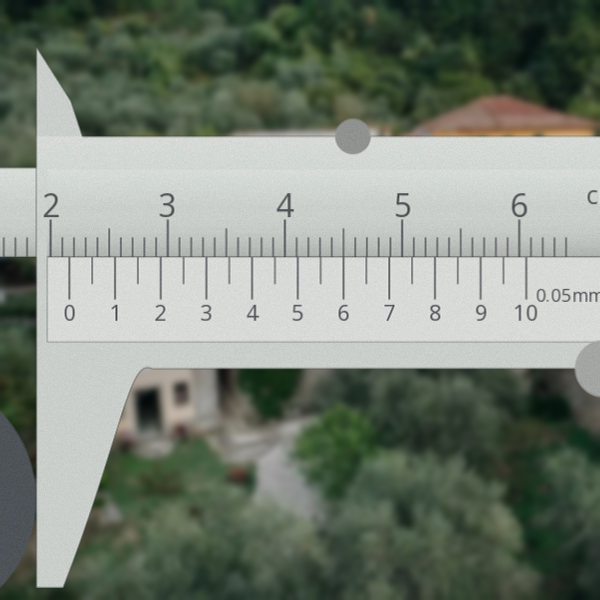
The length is 21.6 (mm)
